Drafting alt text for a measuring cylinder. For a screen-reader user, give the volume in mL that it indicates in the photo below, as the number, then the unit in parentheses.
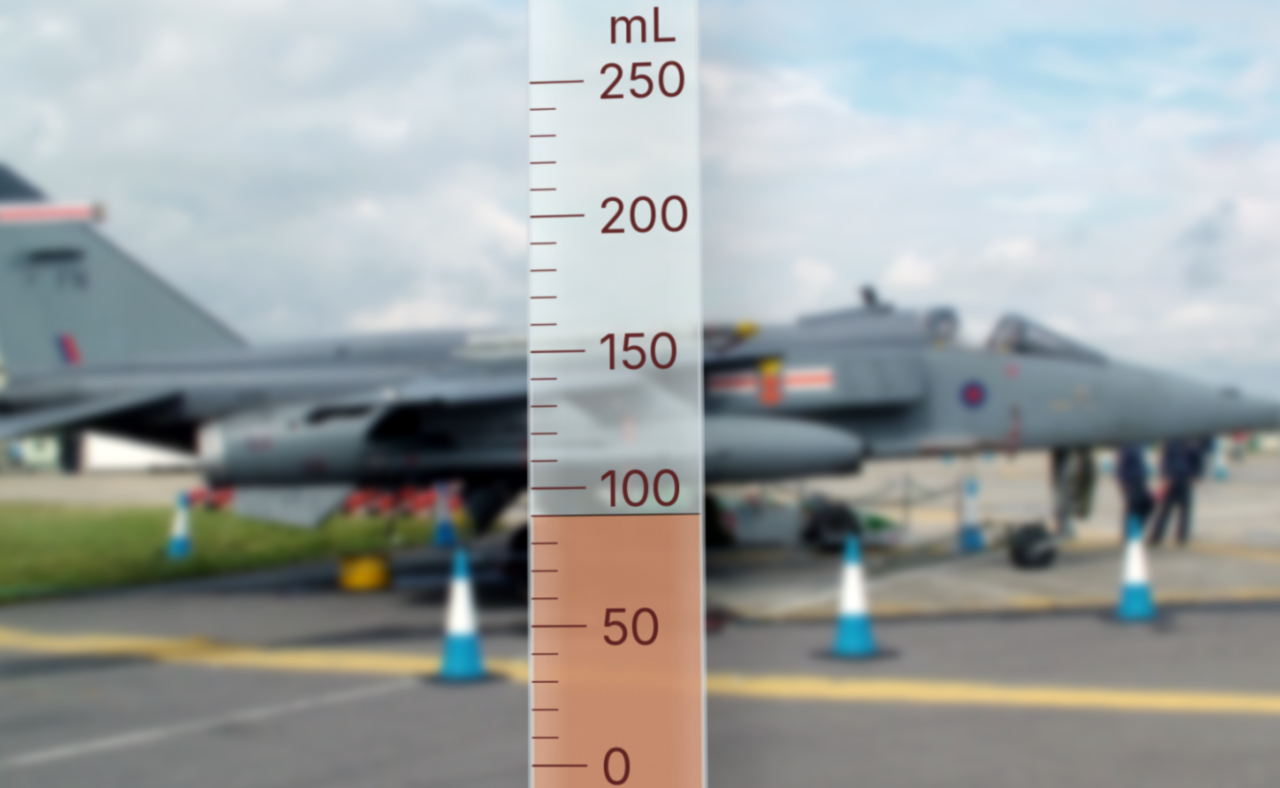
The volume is 90 (mL)
